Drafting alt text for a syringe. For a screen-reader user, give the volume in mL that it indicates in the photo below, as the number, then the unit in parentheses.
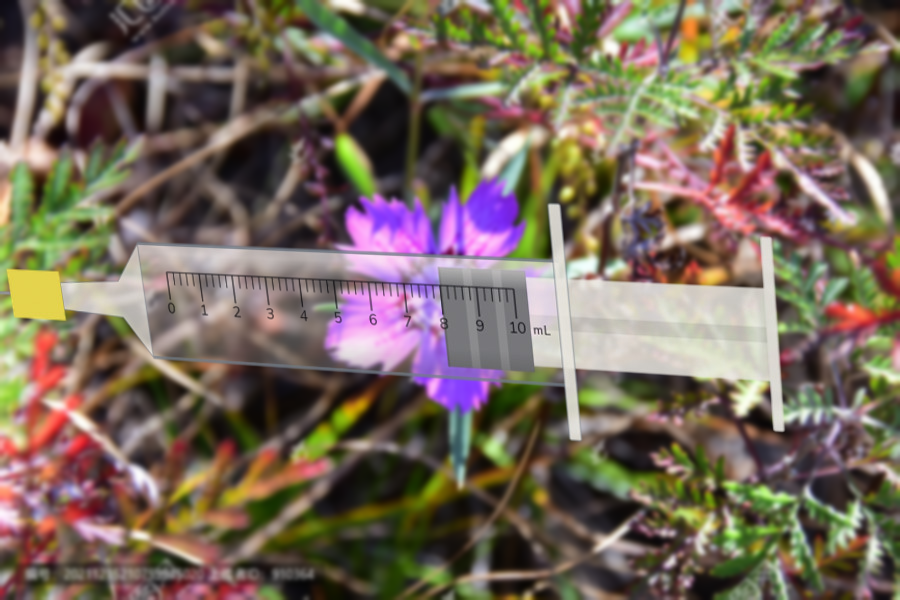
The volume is 8 (mL)
